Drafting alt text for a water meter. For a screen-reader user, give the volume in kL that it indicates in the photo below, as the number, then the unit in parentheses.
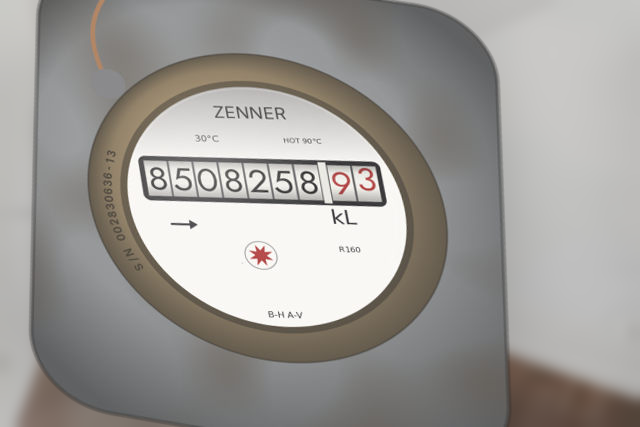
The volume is 8508258.93 (kL)
